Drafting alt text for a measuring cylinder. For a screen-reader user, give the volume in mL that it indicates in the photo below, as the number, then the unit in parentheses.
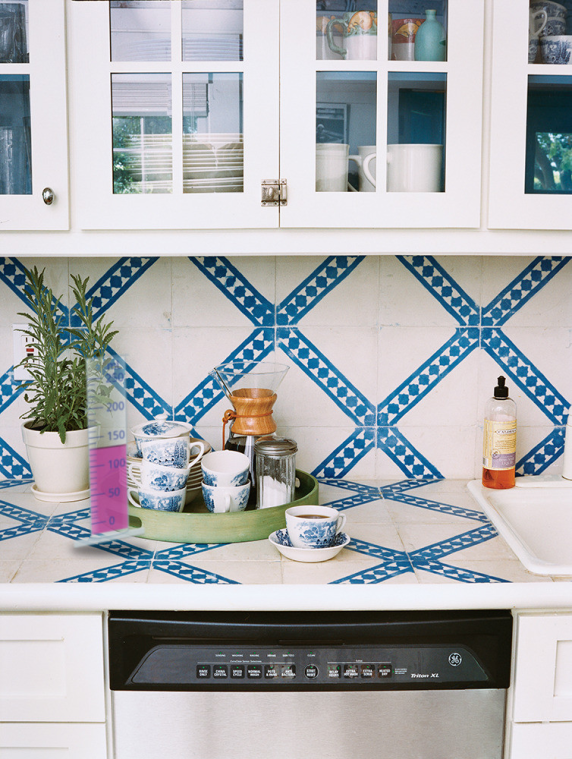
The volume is 130 (mL)
